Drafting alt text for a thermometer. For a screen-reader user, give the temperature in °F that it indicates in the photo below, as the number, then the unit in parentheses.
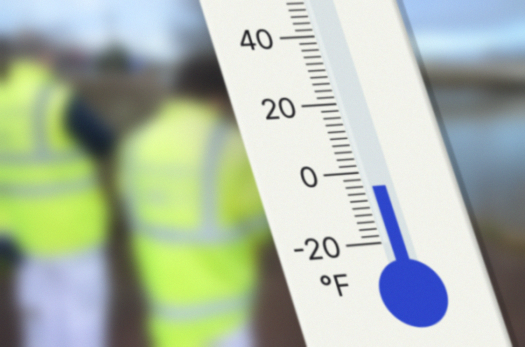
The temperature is -4 (°F)
